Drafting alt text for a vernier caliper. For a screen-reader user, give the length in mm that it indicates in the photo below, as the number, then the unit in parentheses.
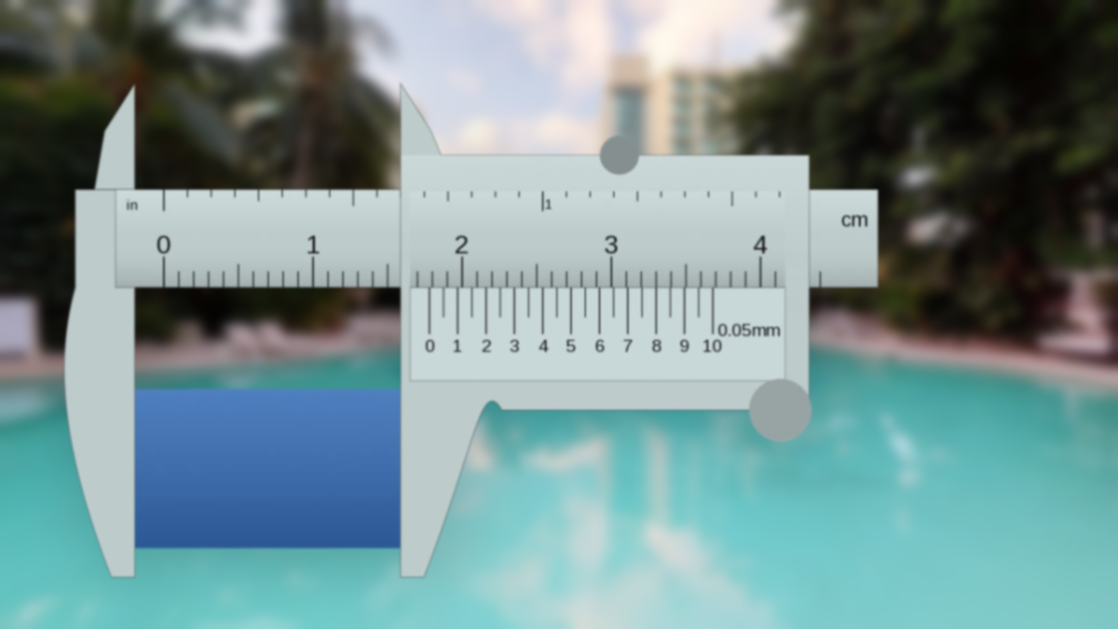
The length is 17.8 (mm)
